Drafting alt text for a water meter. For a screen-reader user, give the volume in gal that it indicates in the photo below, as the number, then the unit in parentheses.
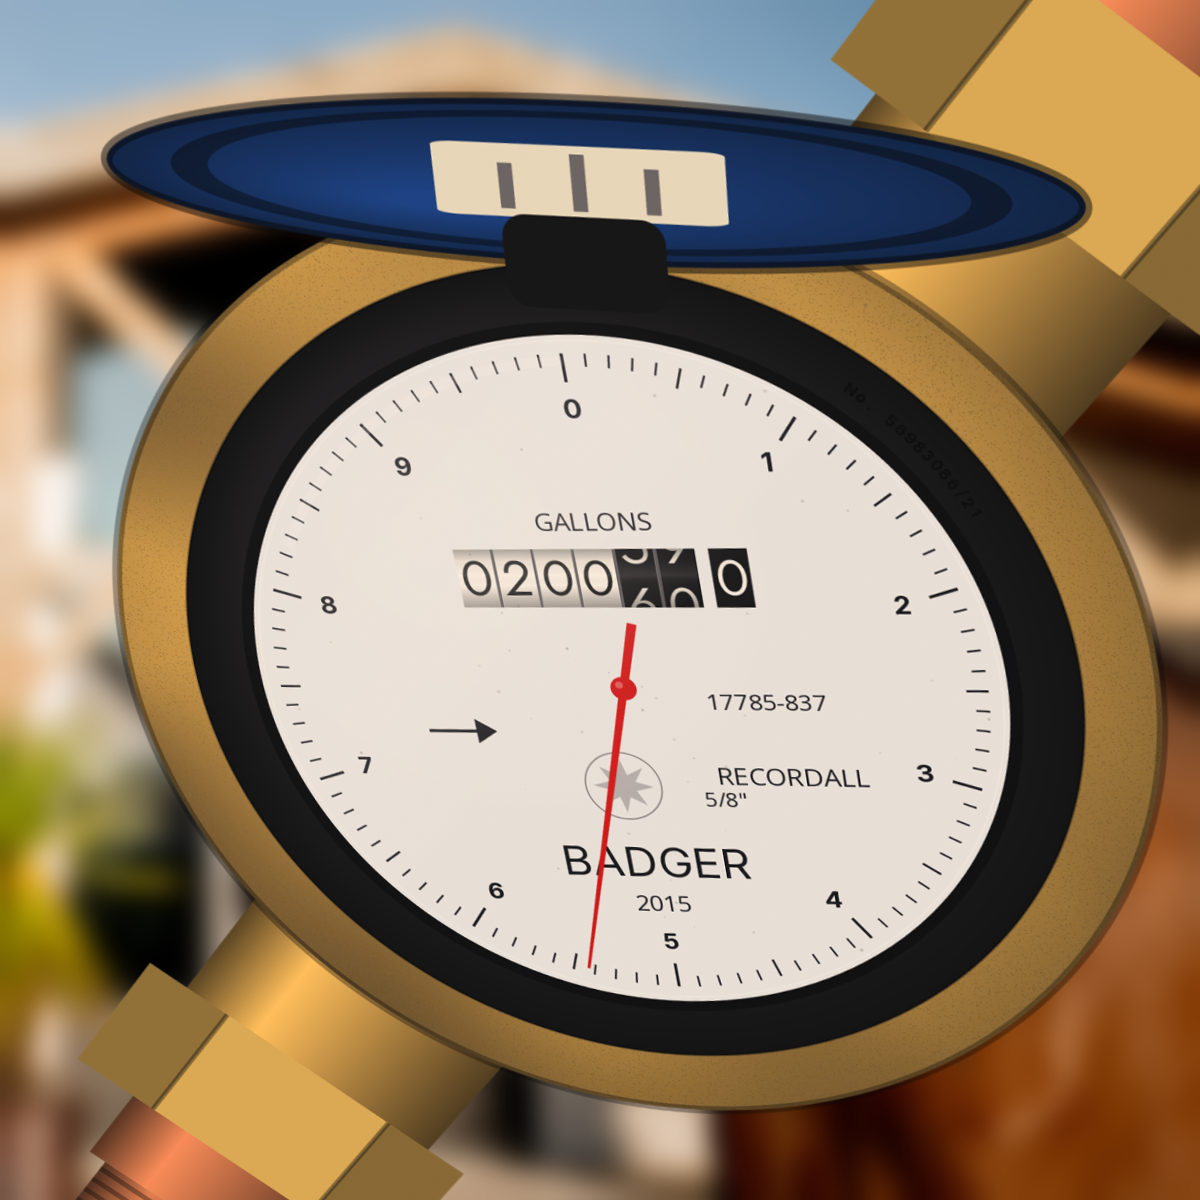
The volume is 200595.4 (gal)
